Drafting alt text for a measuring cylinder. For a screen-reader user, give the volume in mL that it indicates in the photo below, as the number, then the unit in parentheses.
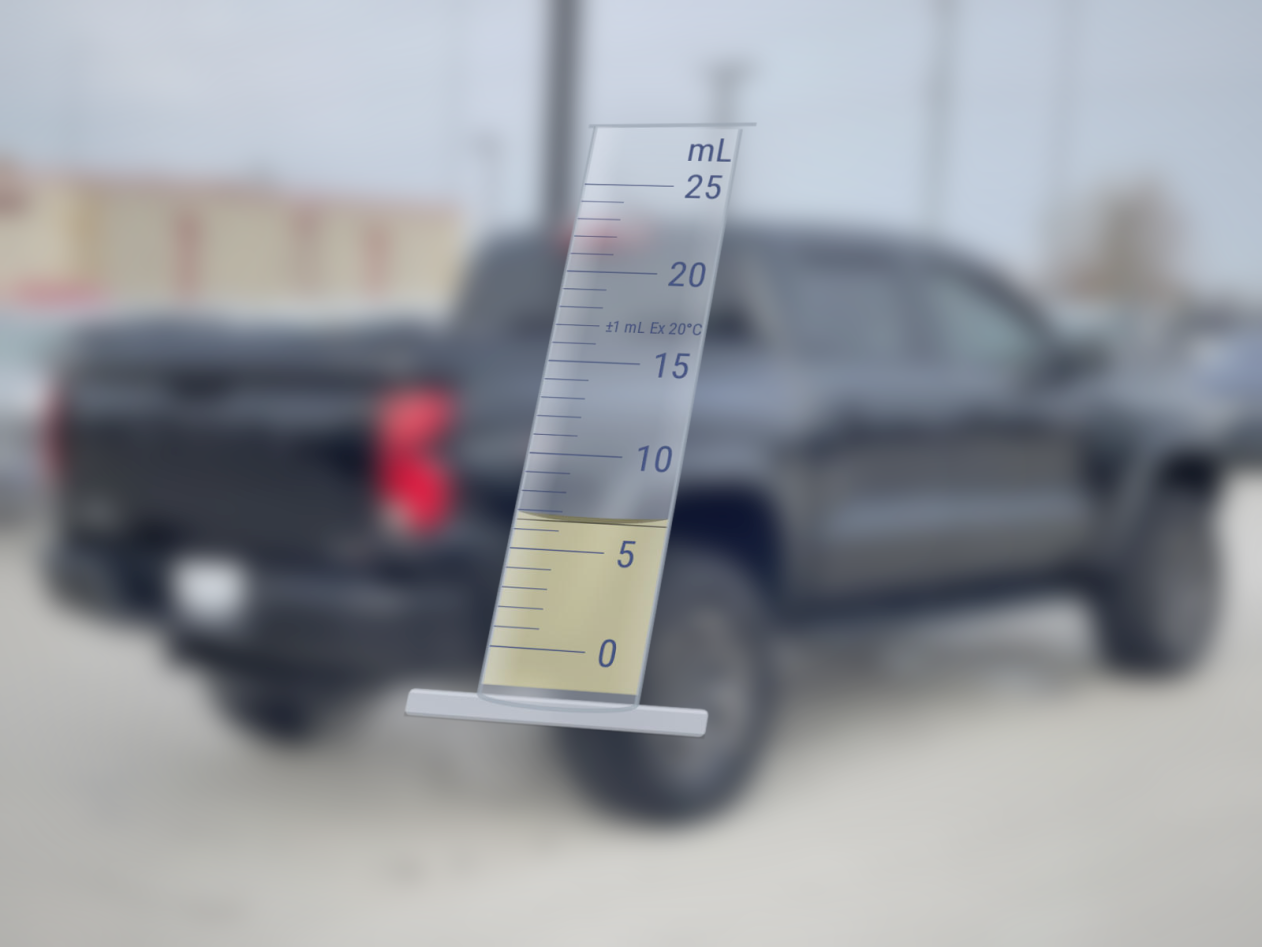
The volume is 6.5 (mL)
